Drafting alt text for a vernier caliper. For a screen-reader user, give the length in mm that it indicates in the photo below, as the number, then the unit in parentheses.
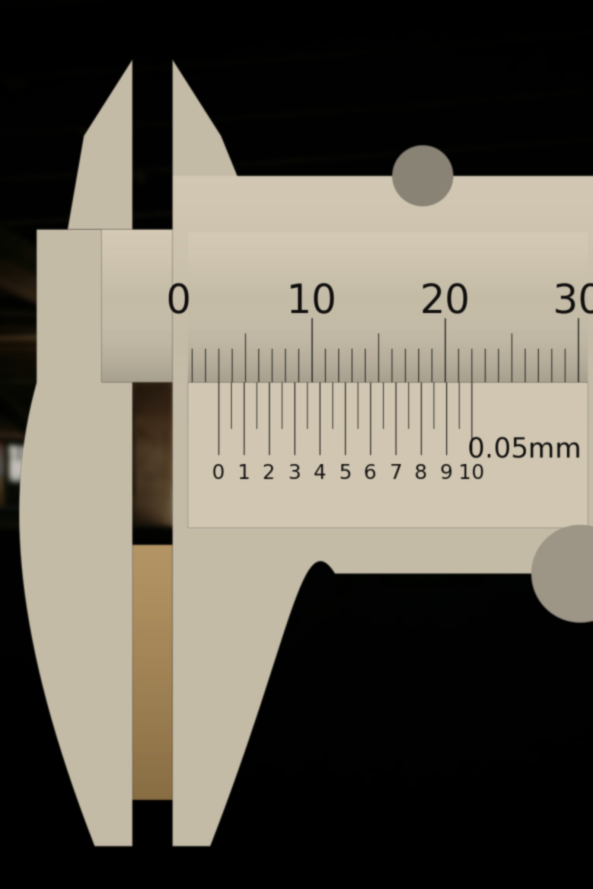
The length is 3.0 (mm)
